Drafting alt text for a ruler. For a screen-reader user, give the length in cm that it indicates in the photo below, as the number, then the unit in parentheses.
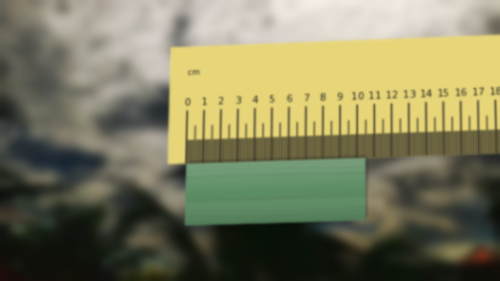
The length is 10.5 (cm)
